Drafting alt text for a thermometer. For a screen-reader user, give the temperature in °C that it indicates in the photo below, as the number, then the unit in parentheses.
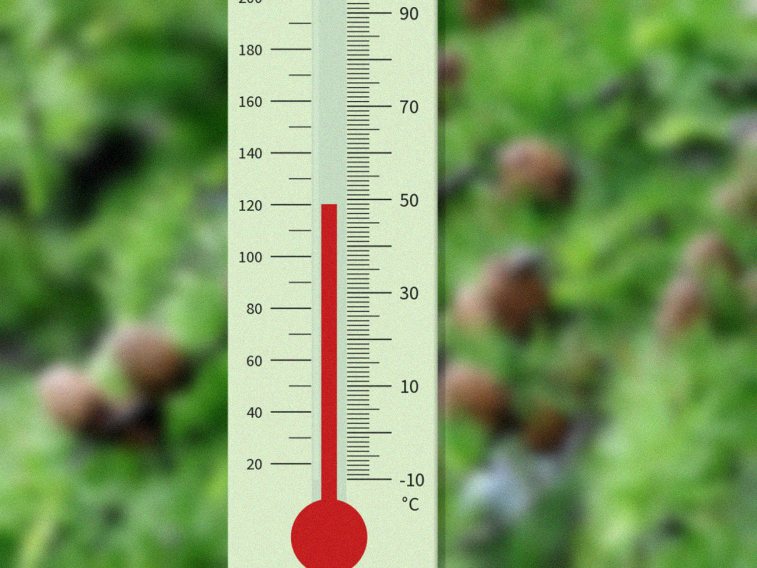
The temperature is 49 (°C)
